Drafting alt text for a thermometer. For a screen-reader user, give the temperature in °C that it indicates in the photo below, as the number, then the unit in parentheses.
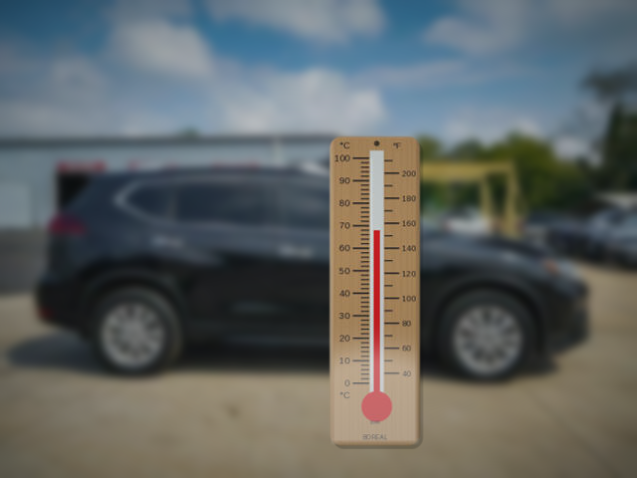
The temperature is 68 (°C)
